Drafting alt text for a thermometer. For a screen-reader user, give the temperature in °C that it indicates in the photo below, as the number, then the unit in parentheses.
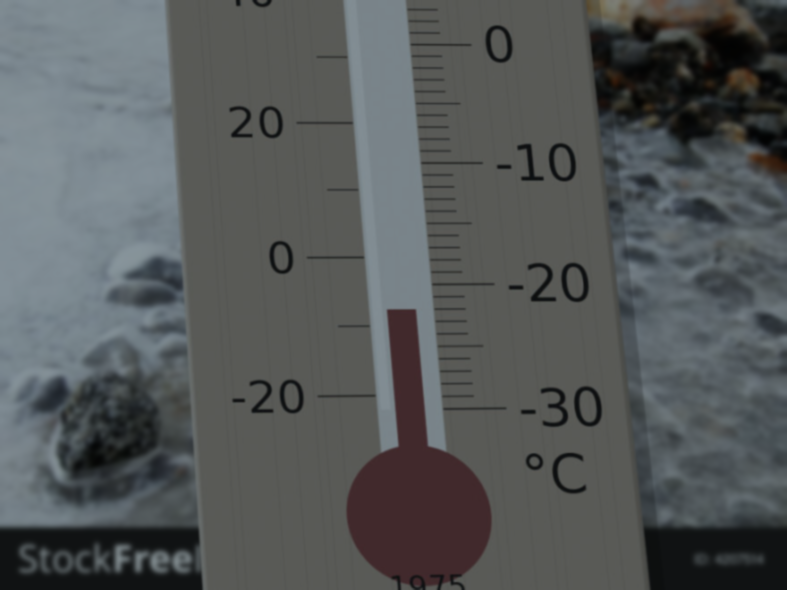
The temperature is -22 (°C)
